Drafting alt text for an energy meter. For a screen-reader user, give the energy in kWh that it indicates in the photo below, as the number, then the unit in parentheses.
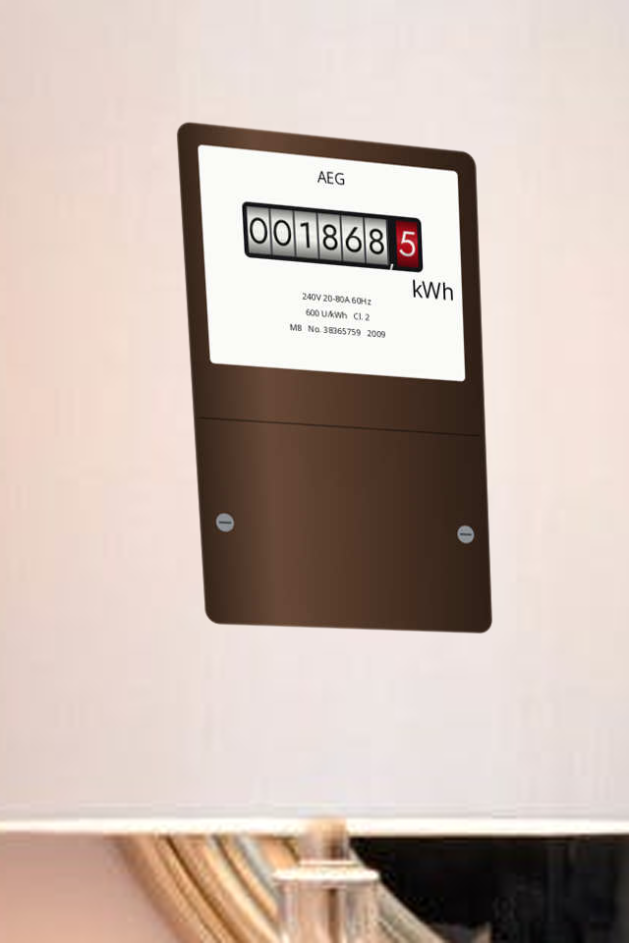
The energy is 1868.5 (kWh)
